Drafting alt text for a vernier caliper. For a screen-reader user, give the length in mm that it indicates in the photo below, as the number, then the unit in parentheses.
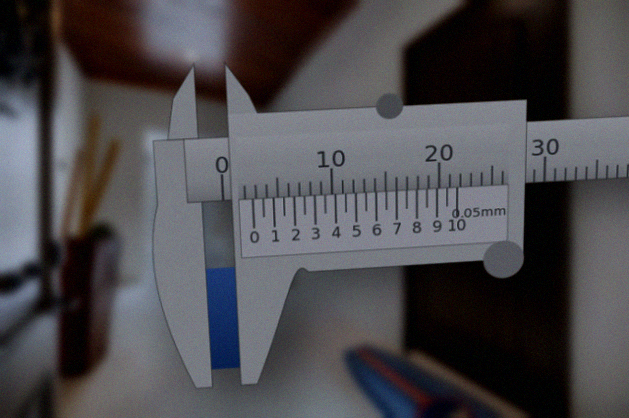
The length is 2.7 (mm)
